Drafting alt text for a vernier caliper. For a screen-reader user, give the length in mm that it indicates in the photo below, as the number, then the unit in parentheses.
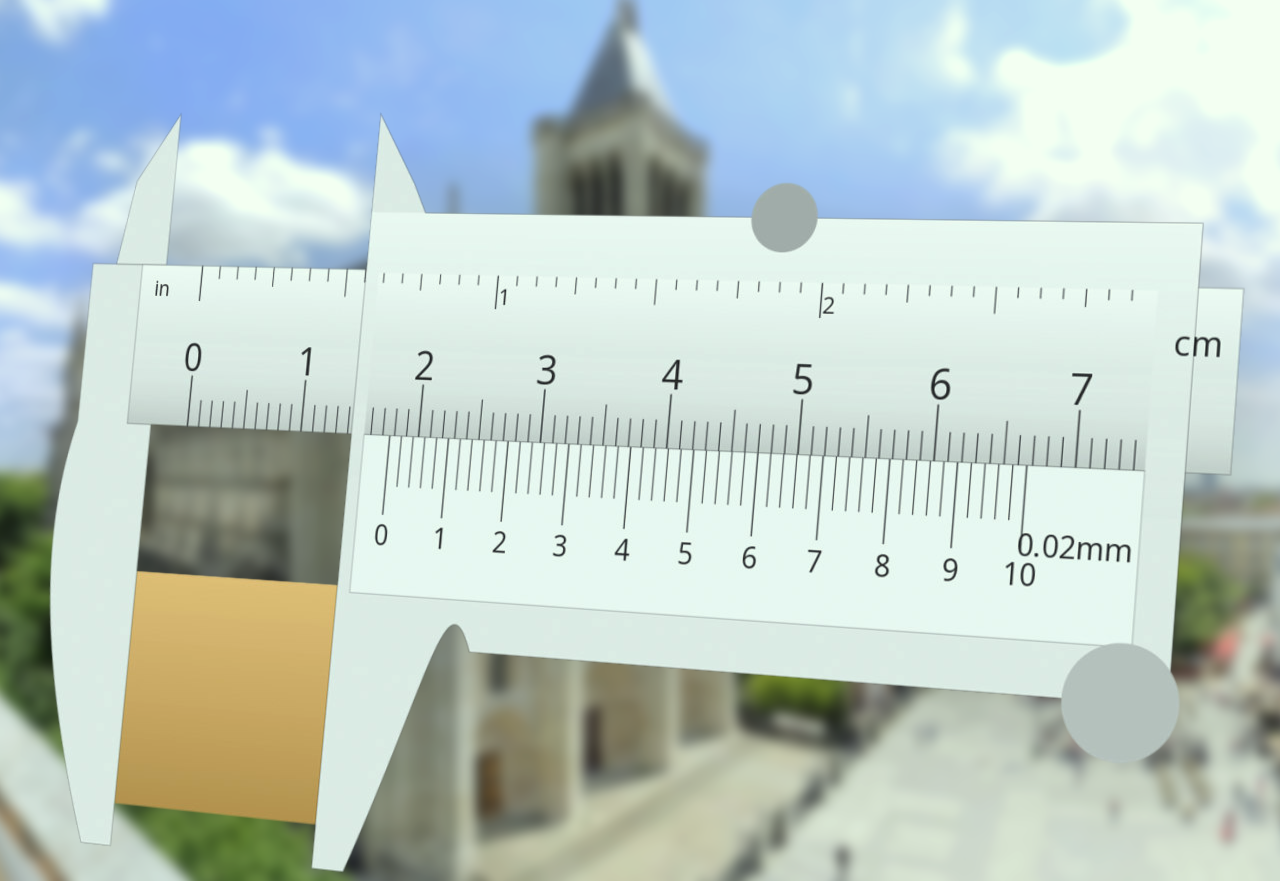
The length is 17.6 (mm)
